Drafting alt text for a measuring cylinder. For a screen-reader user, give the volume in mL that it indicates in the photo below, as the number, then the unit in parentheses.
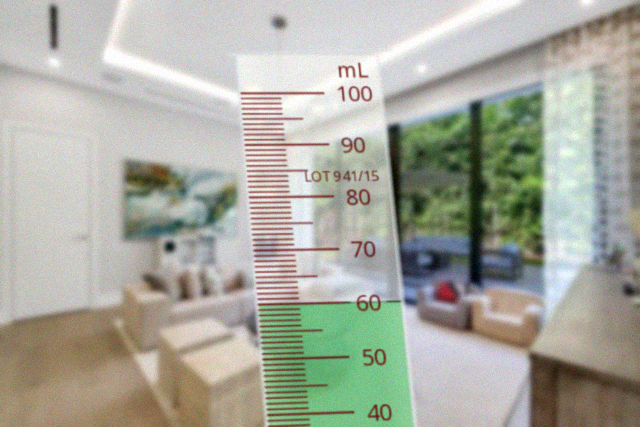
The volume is 60 (mL)
